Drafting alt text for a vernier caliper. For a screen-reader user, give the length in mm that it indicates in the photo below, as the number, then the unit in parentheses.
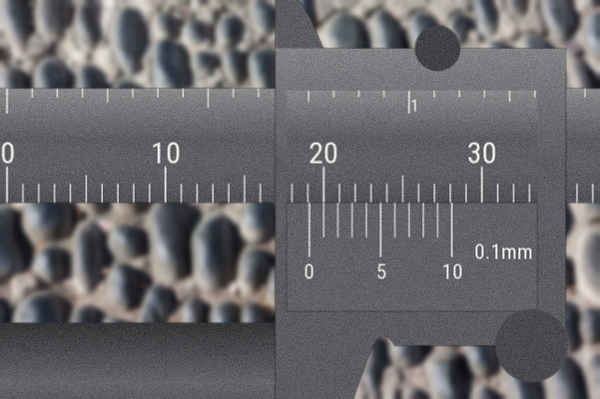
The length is 19.1 (mm)
